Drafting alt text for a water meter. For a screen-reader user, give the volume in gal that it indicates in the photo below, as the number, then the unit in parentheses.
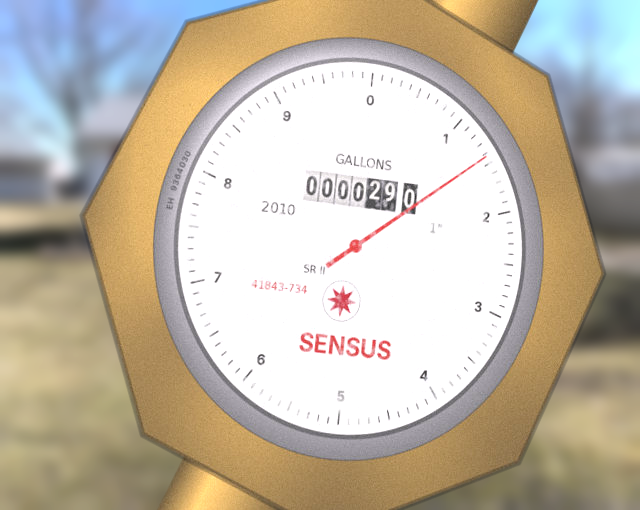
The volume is 291.4 (gal)
